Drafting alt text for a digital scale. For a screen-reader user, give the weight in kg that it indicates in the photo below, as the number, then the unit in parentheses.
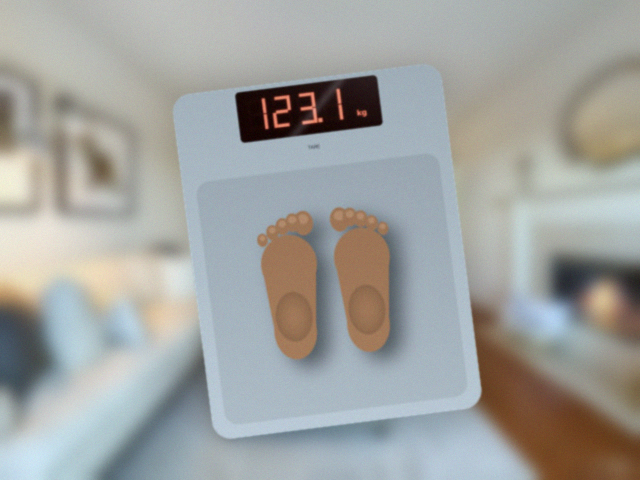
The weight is 123.1 (kg)
